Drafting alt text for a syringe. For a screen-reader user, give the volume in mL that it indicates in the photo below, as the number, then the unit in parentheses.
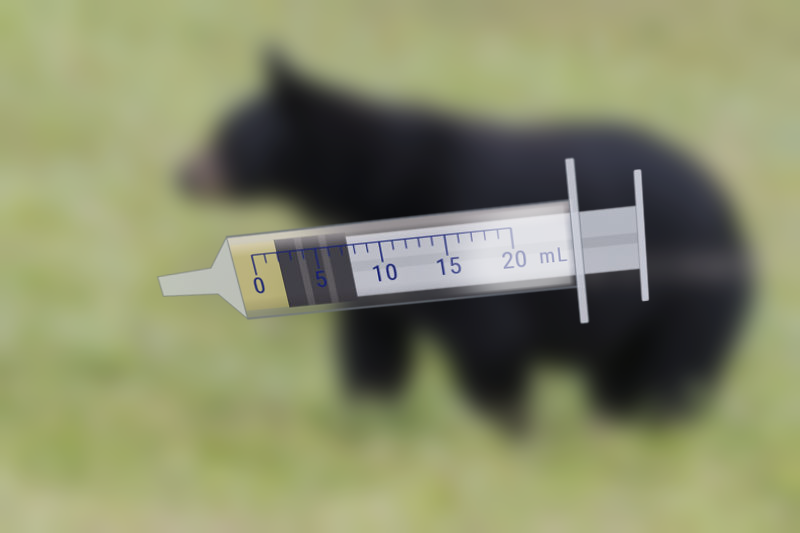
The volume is 2 (mL)
